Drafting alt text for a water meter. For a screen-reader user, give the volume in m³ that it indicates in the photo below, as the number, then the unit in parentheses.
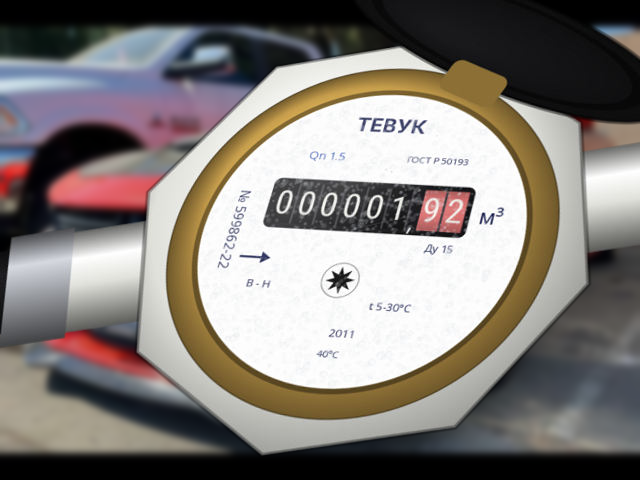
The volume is 1.92 (m³)
